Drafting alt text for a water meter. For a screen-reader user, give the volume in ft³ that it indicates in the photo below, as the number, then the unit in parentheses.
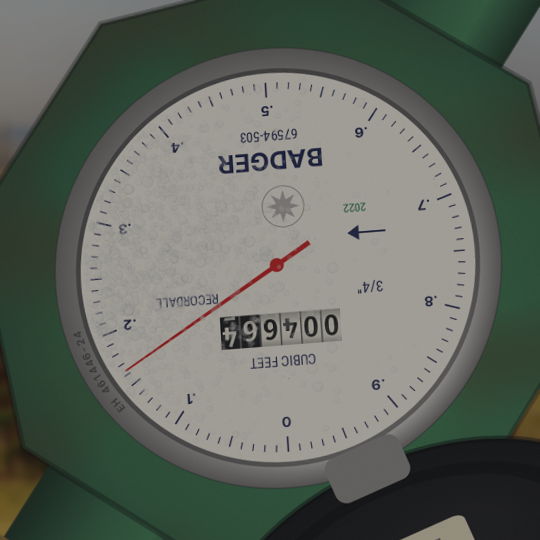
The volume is 4664.16 (ft³)
